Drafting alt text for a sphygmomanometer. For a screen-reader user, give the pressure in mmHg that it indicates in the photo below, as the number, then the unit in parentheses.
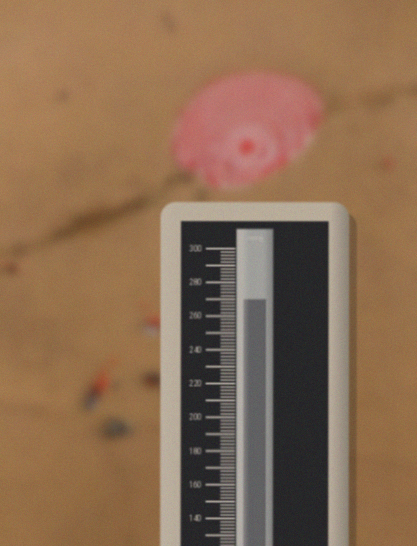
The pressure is 270 (mmHg)
